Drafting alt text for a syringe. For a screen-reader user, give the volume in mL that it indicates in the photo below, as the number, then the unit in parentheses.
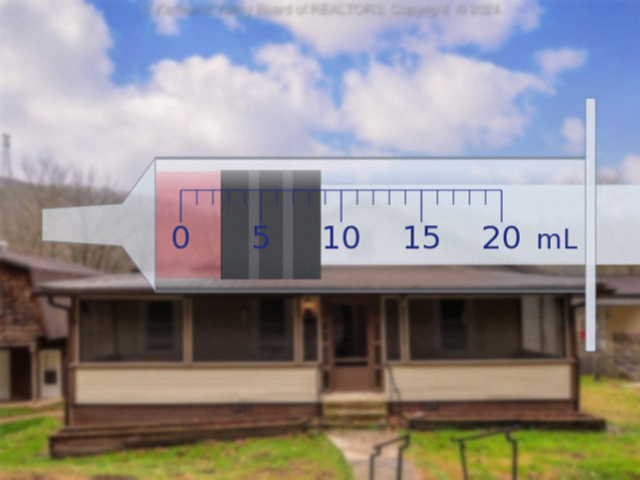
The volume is 2.5 (mL)
